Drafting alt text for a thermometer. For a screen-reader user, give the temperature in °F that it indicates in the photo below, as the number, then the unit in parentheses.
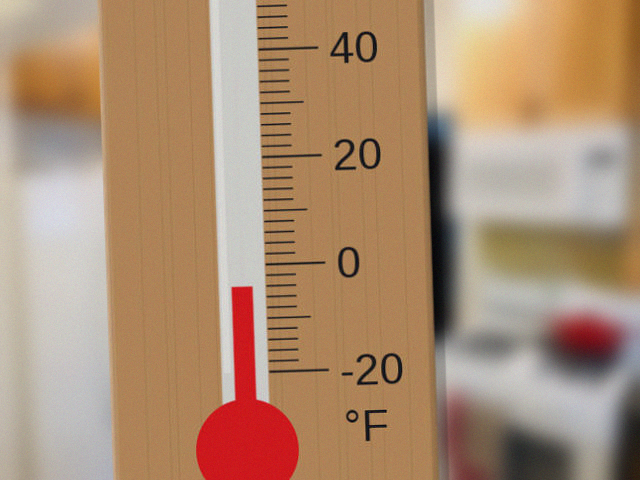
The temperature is -4 (°F)
